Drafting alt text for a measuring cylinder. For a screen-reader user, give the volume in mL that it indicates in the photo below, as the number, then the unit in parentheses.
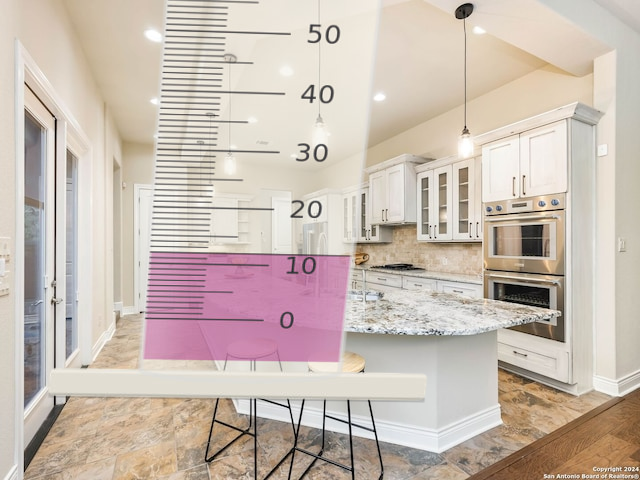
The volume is 12 (mL)
